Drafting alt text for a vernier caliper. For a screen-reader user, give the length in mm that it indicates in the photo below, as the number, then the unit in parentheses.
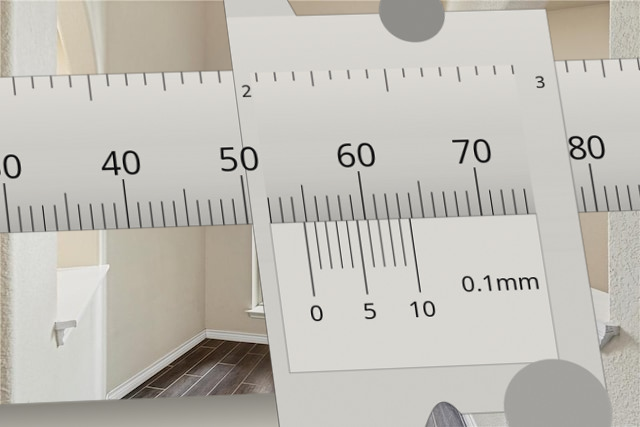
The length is 54.8 (mm)
